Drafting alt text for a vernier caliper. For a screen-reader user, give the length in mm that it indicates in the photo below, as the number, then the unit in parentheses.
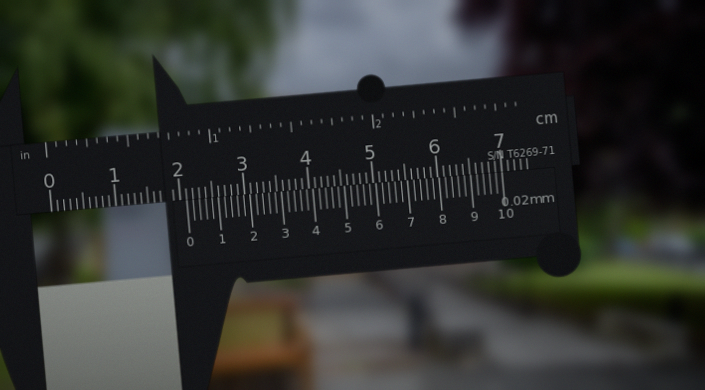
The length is 21.0 (mm)
